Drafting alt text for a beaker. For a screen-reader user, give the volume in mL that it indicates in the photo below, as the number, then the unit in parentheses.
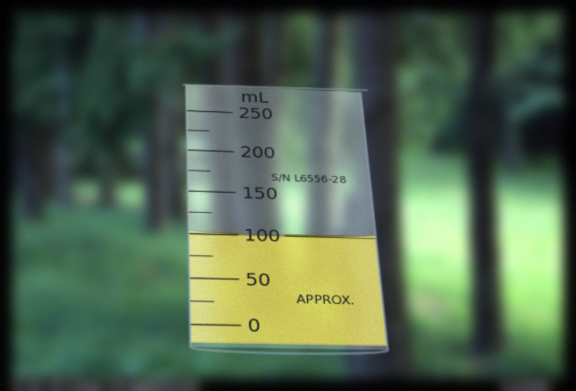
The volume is 100 (mL)
